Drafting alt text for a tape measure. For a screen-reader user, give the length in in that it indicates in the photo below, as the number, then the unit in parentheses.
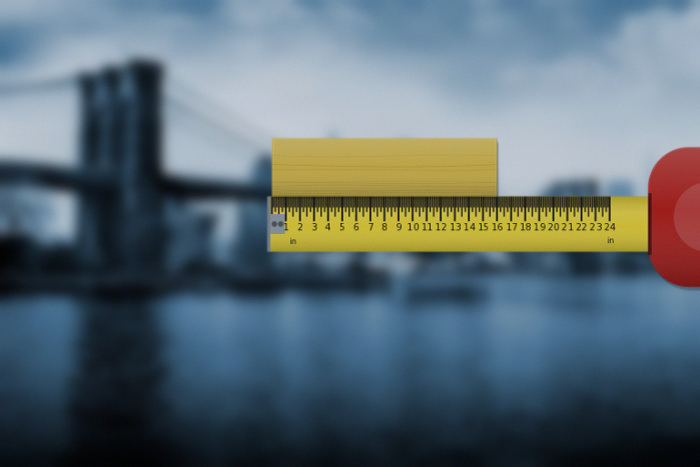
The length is 16 (in)
